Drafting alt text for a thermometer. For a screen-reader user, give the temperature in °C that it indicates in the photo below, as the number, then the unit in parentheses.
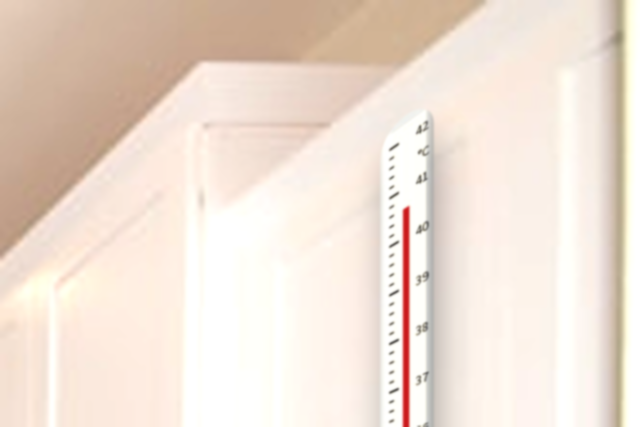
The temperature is 40.6 (°C)
